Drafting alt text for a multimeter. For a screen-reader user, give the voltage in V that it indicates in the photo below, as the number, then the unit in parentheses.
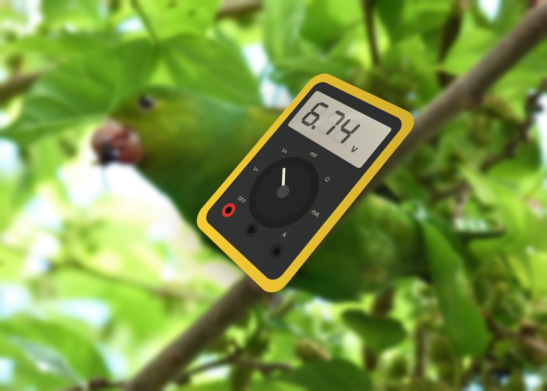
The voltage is 6.74 (V)
